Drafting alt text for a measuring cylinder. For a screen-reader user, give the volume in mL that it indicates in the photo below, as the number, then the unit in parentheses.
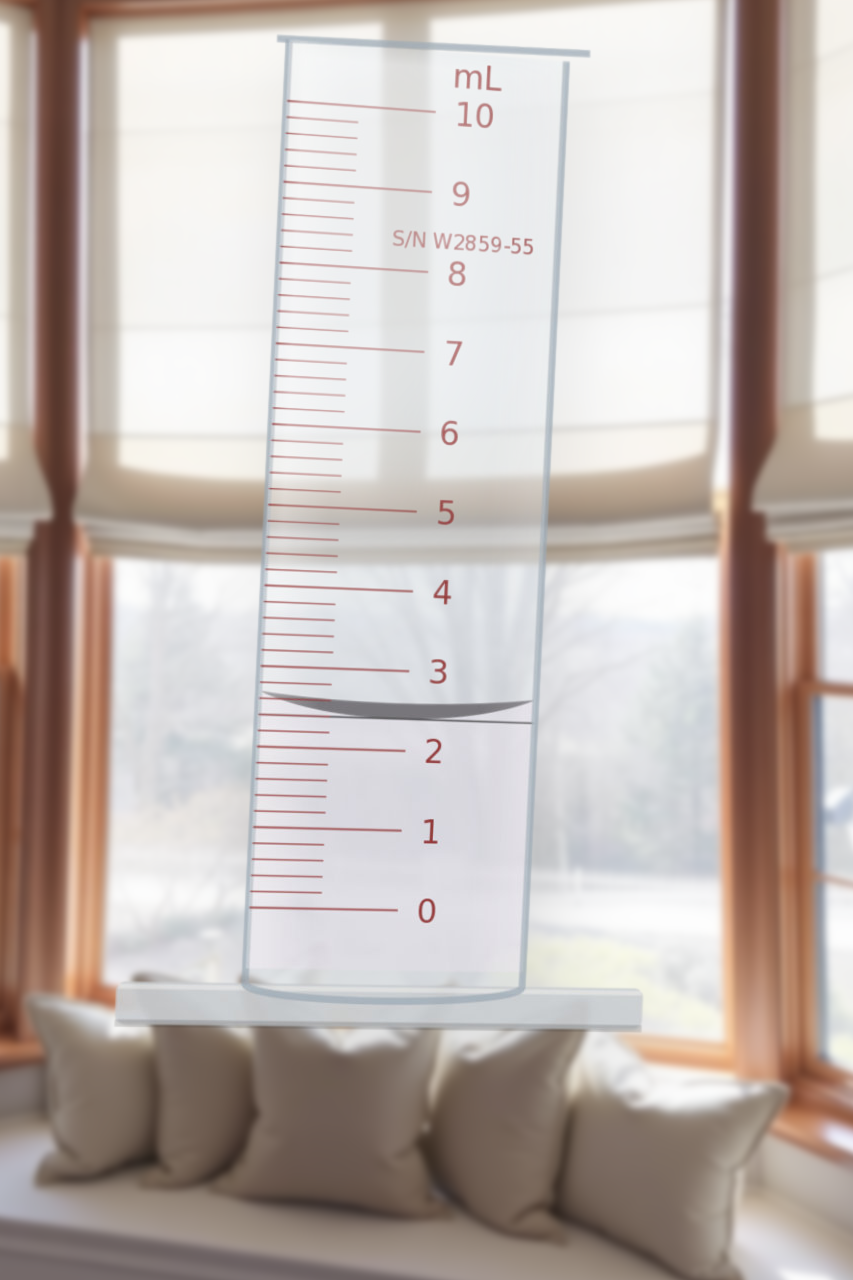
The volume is 2.4 (mL)
